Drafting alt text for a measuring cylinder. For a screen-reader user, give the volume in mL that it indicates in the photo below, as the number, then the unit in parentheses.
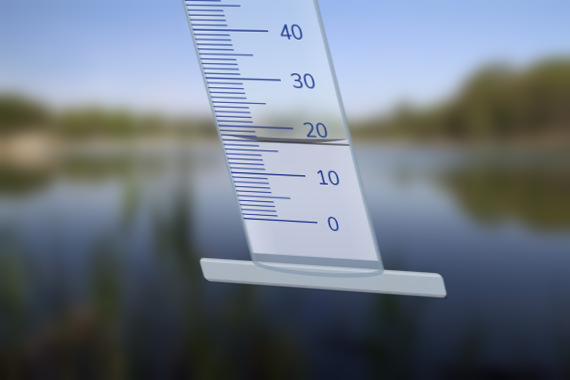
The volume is 17 (mL)
